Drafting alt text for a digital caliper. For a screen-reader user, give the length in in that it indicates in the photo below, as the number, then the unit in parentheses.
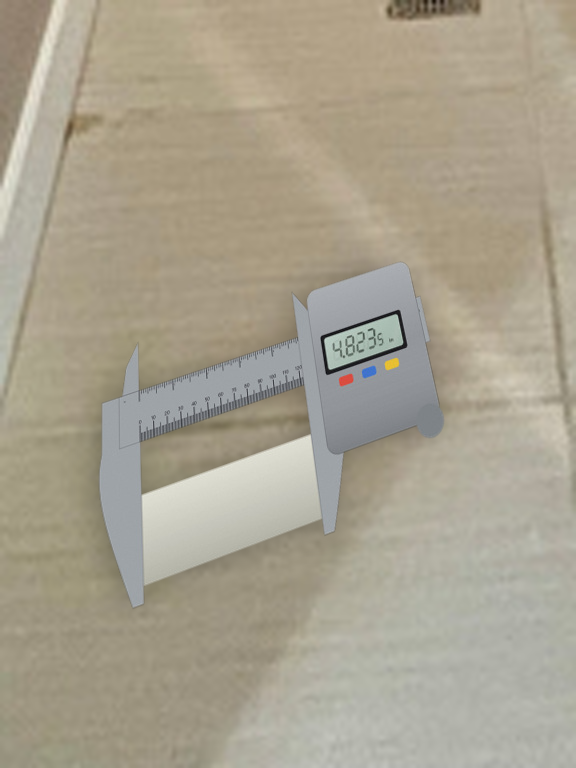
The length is 4.8235 (in)
